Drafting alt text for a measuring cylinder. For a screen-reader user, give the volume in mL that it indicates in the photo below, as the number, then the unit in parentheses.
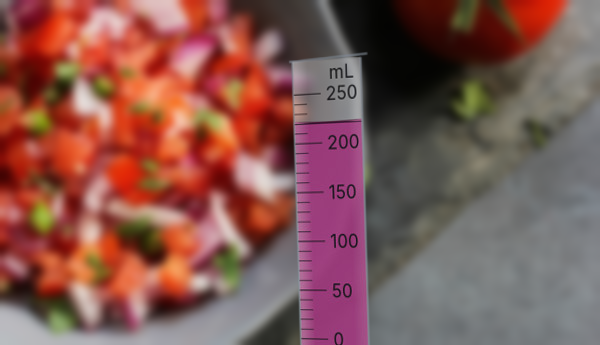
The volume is 220 (mL)
